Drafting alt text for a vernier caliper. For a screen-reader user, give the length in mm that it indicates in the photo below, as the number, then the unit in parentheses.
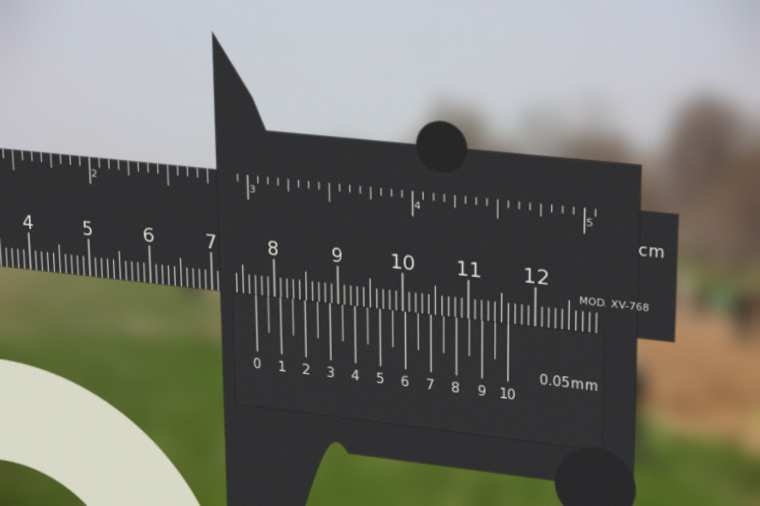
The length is 77.0 (mm)
